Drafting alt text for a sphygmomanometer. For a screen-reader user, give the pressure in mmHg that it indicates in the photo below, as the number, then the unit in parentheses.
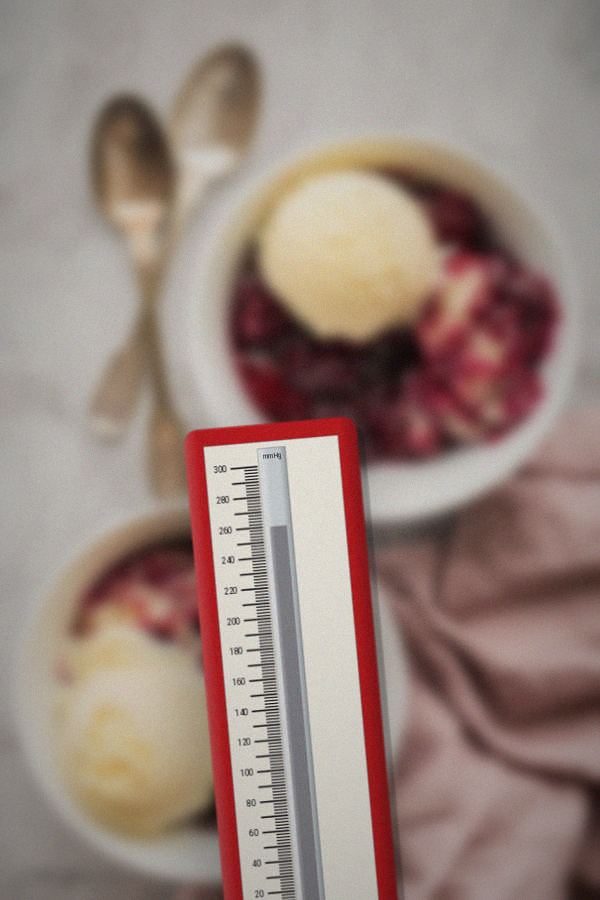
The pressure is 260 (mmHg)
